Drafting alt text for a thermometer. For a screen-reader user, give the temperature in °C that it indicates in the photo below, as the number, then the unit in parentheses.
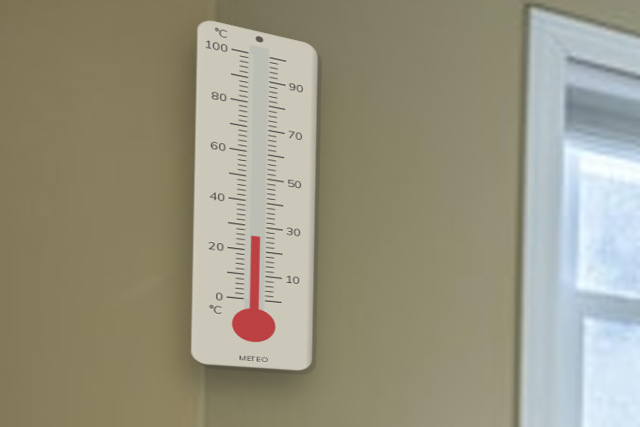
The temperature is 26 (°C)
